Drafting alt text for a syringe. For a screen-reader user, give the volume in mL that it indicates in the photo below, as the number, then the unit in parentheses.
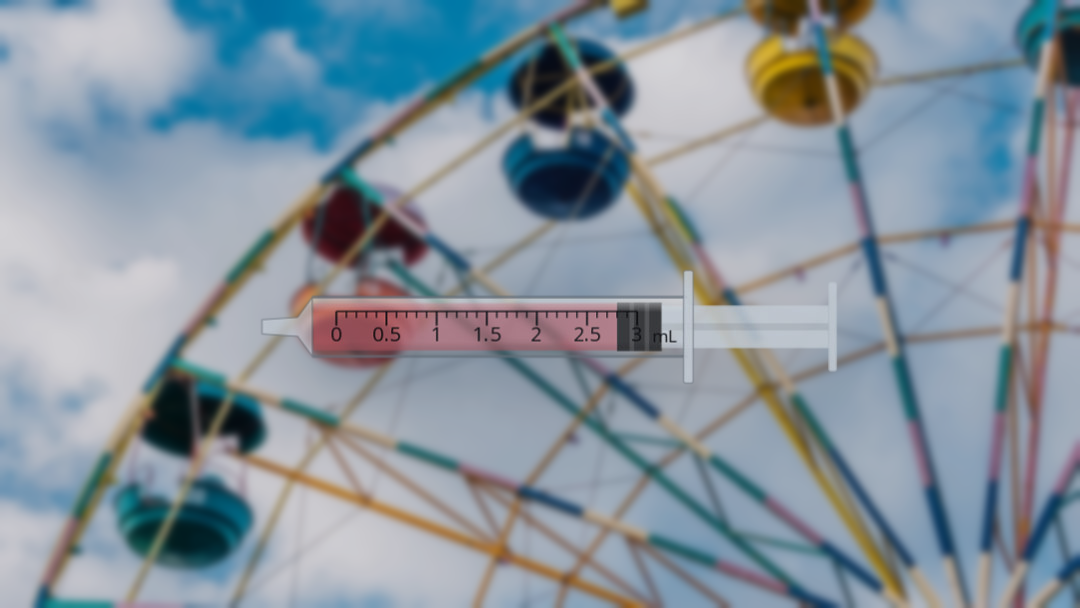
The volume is 2.8 (mL)
